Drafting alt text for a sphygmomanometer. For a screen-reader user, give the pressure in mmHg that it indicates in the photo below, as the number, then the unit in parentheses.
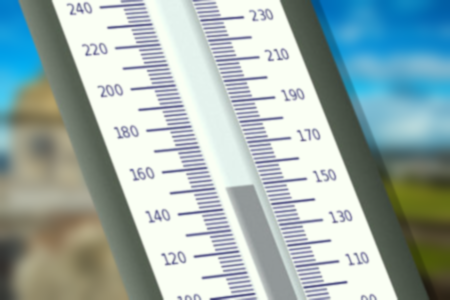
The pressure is 150 (mmHg)
